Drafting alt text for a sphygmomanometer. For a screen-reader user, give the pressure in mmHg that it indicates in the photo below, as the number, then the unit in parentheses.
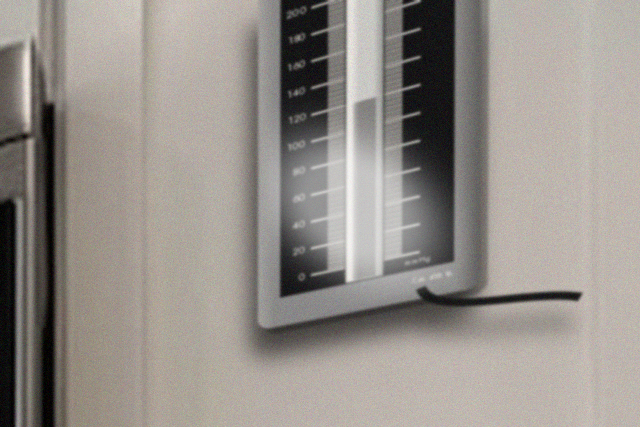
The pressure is 120 (mmHg)
